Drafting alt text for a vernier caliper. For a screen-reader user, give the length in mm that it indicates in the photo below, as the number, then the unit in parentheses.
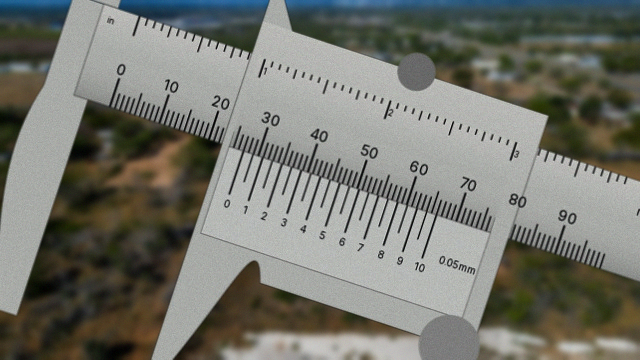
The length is 27.0 (mm)
